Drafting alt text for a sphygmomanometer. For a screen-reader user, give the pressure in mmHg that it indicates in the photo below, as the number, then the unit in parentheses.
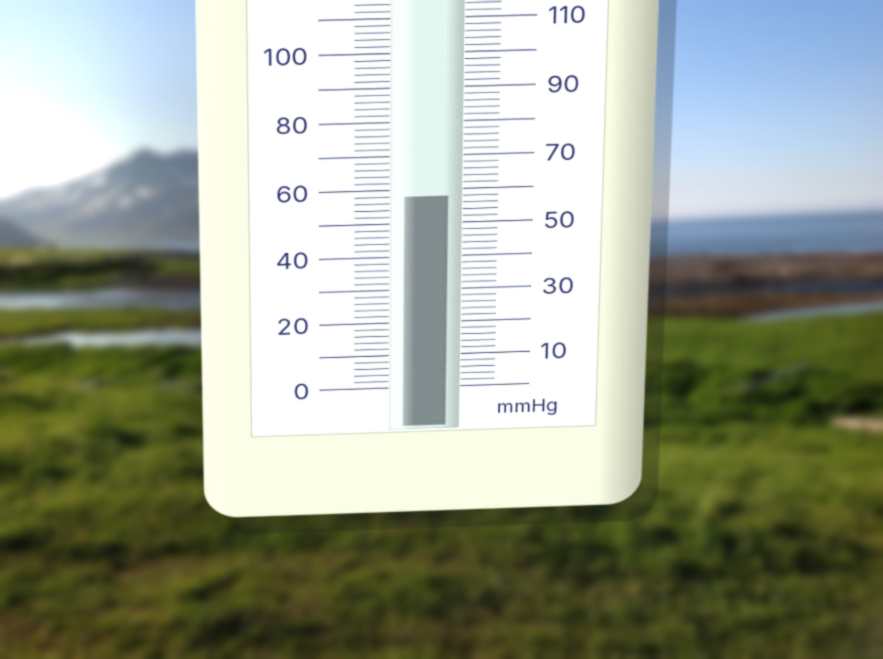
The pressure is 58 (mmHg)
